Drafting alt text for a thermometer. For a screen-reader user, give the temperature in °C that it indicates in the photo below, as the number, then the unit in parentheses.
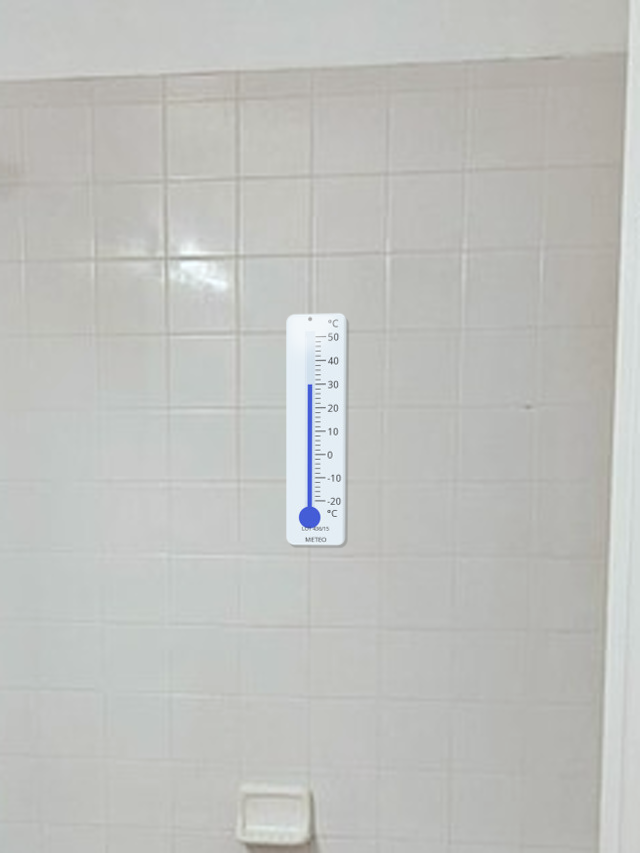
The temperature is 30 (°C)
